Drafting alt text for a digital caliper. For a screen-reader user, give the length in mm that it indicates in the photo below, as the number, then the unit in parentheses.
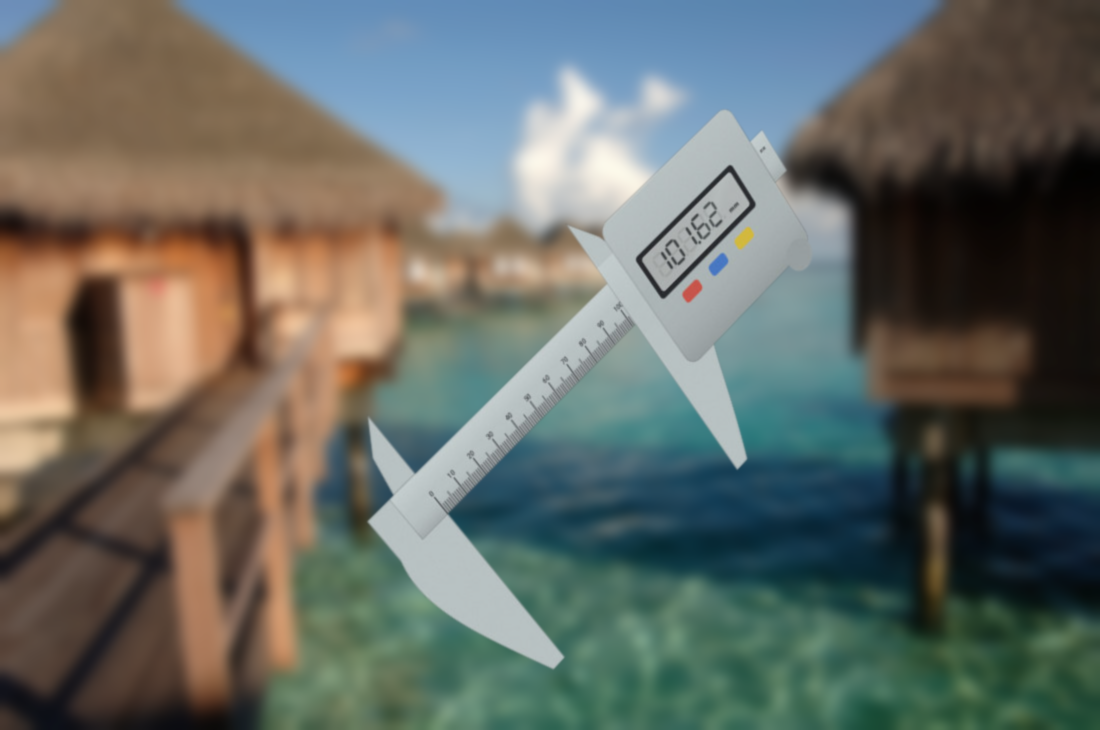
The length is 101.62 (mm)
